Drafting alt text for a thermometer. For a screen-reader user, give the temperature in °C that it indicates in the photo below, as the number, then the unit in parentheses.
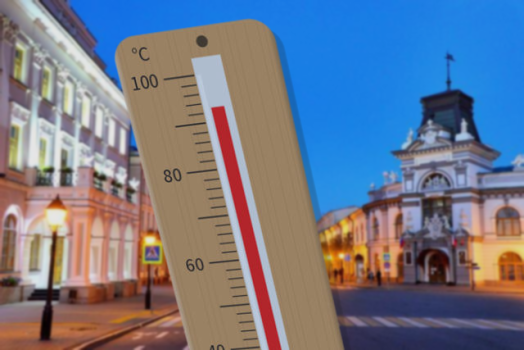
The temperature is 93 (°C)
